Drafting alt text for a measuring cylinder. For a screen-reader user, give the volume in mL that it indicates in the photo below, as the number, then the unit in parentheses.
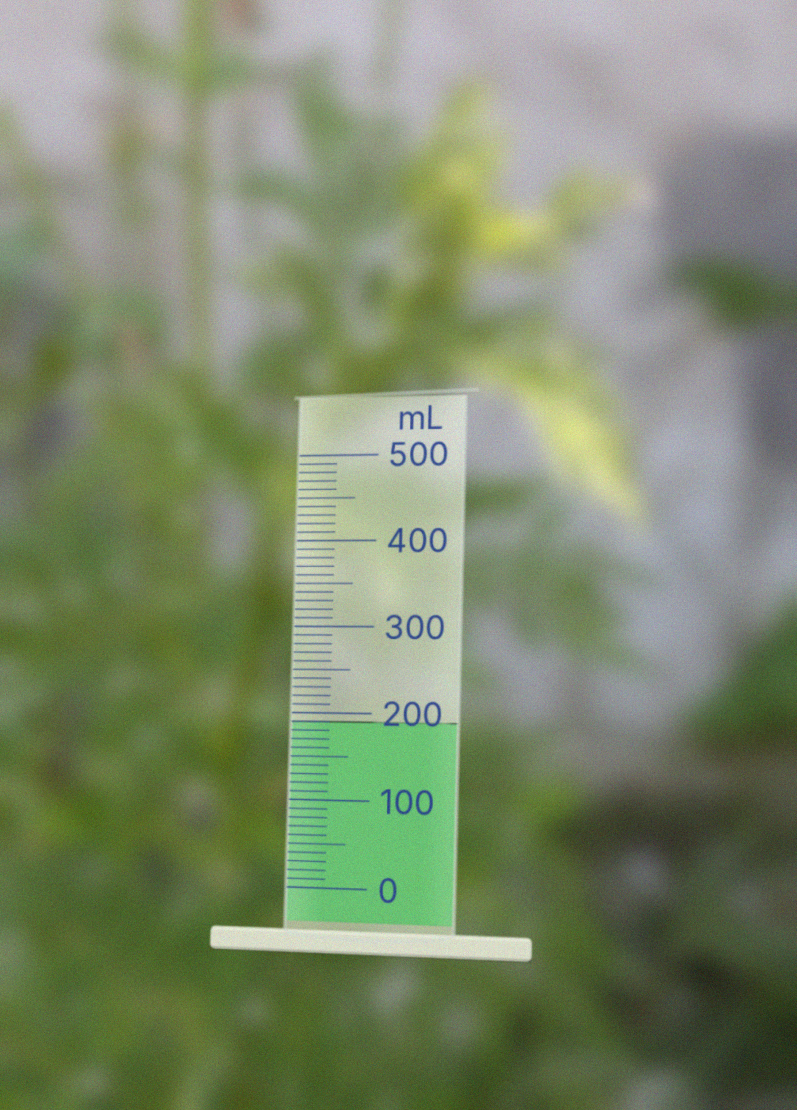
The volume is 190 (mL)
